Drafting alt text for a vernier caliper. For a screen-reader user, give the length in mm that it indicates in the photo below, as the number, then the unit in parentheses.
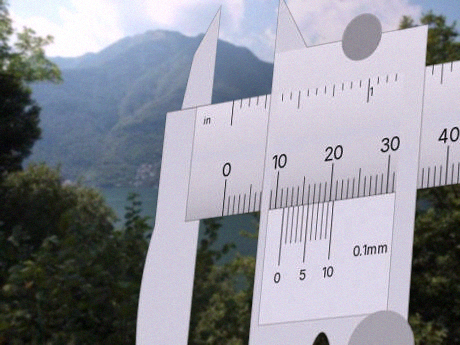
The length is 11.6 (mm)
